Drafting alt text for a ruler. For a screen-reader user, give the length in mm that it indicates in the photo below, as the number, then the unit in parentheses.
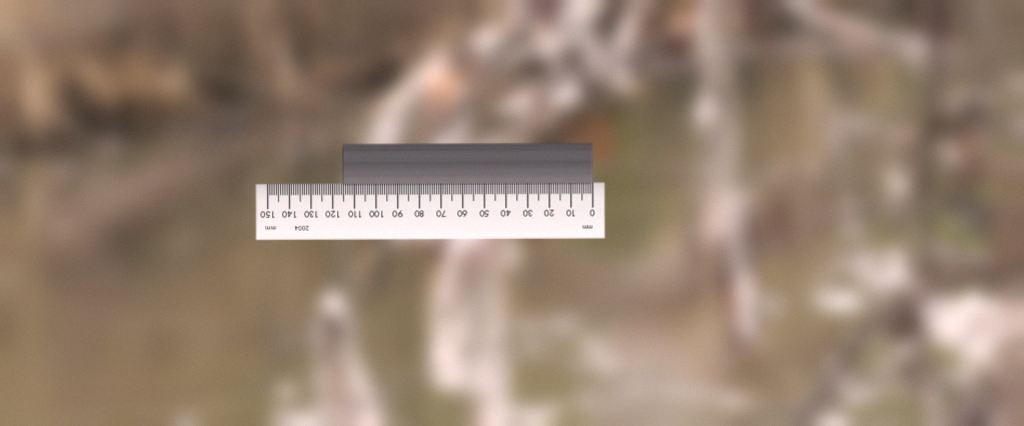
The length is 115 (mm)
